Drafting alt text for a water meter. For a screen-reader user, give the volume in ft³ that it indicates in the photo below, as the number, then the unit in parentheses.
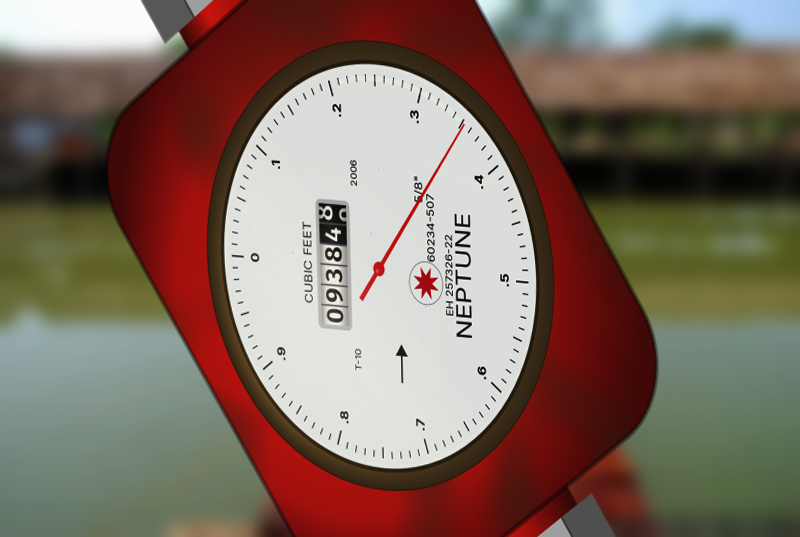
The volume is 93848.35 (ft³)
